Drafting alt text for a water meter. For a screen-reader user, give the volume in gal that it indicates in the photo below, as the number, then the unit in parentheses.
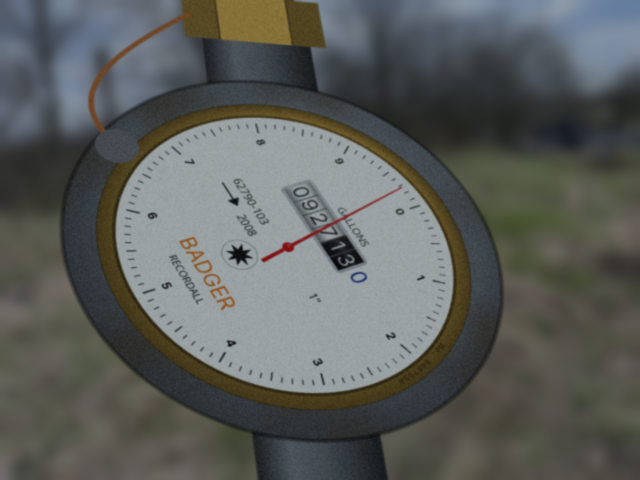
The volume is 927129.7 (gal)
